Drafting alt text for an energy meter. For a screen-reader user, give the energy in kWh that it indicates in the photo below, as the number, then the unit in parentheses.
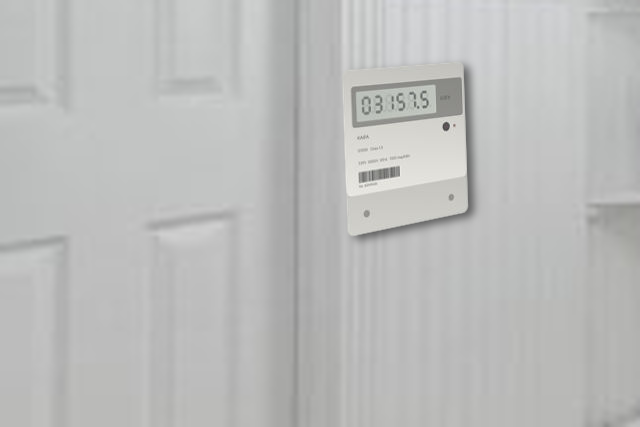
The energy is 3157.5 (kWh)
